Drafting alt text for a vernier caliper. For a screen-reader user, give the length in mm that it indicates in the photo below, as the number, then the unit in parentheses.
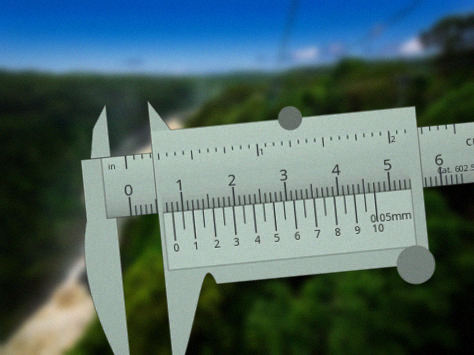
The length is 8.0 (mm)
